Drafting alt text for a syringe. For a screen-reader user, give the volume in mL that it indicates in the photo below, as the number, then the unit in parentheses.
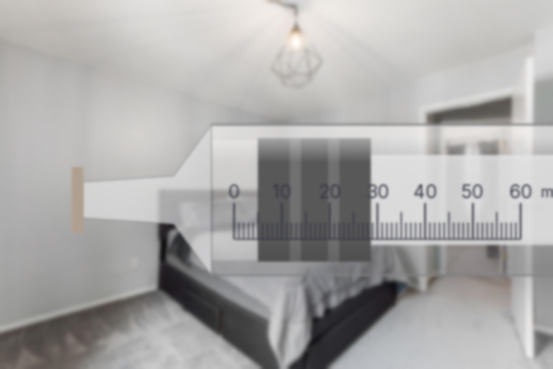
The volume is 5 (mL)
